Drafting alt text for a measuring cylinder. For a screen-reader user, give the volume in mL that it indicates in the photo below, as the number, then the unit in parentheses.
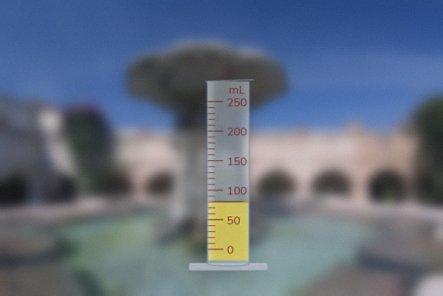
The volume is 80 (mL)
